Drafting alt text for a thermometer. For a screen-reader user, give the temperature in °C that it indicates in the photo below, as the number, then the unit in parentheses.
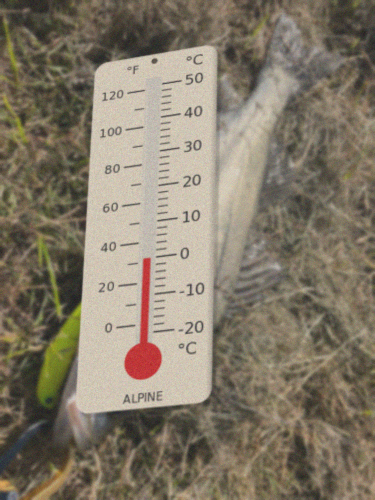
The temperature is 0 (°C)
